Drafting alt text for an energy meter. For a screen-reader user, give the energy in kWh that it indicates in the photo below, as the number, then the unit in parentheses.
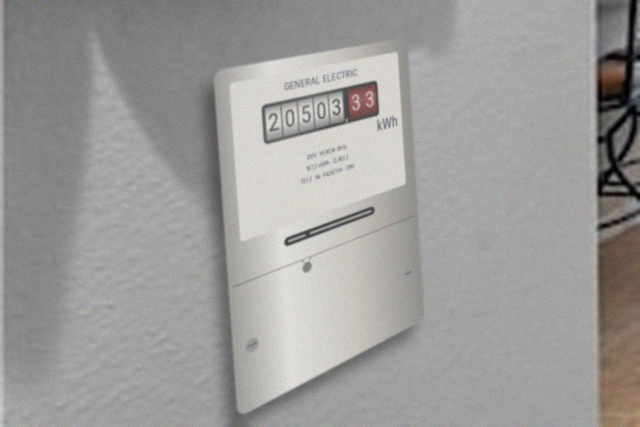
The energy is 20503.33 (kWh)
